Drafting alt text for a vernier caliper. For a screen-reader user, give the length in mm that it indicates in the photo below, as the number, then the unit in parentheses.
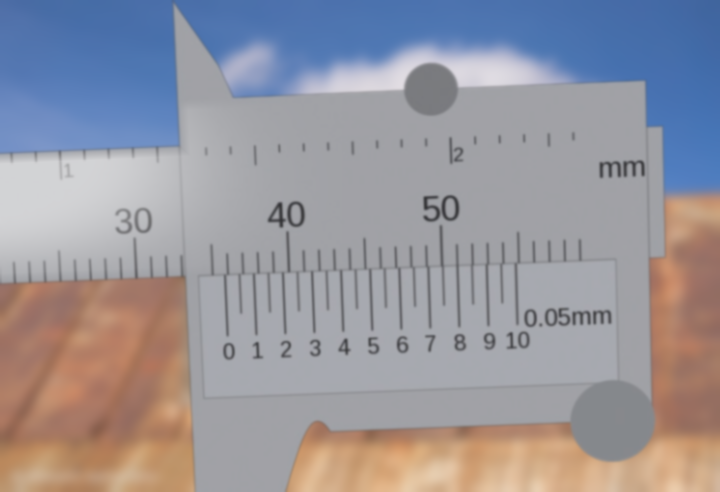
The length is 35.8 (mm)
